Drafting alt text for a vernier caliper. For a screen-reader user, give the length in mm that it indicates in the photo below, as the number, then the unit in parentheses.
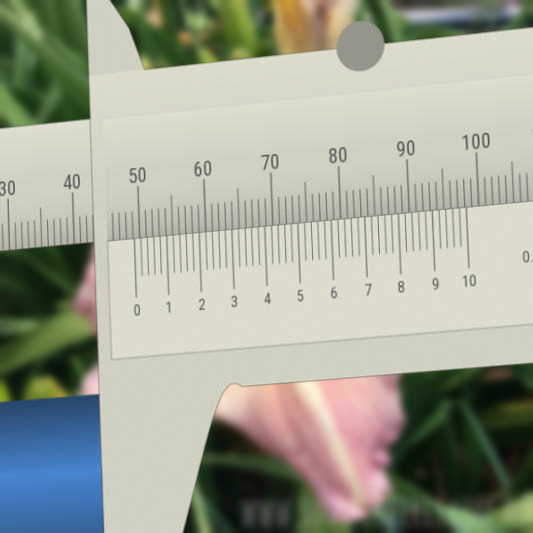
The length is 49.2 (mm)
